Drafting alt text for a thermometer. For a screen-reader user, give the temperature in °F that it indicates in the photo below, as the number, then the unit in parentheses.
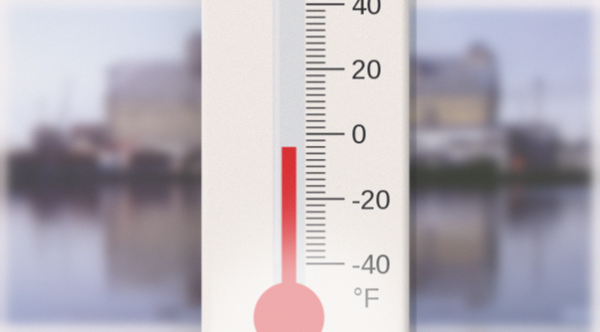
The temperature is -4 (°F)
